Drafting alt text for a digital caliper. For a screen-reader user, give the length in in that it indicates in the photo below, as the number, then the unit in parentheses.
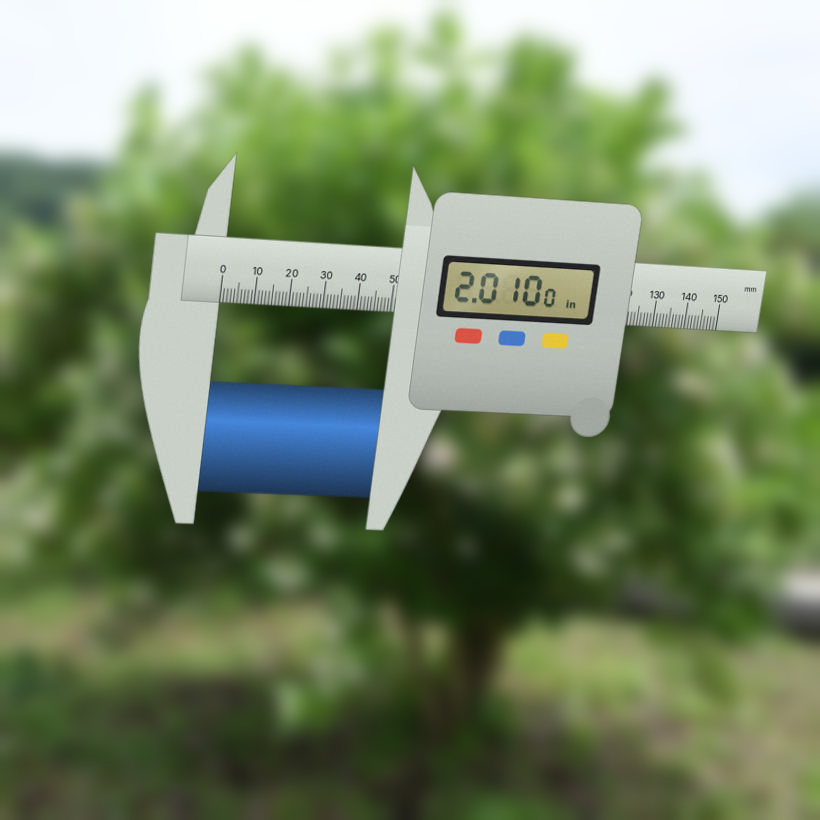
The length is 2.0100 (in)
